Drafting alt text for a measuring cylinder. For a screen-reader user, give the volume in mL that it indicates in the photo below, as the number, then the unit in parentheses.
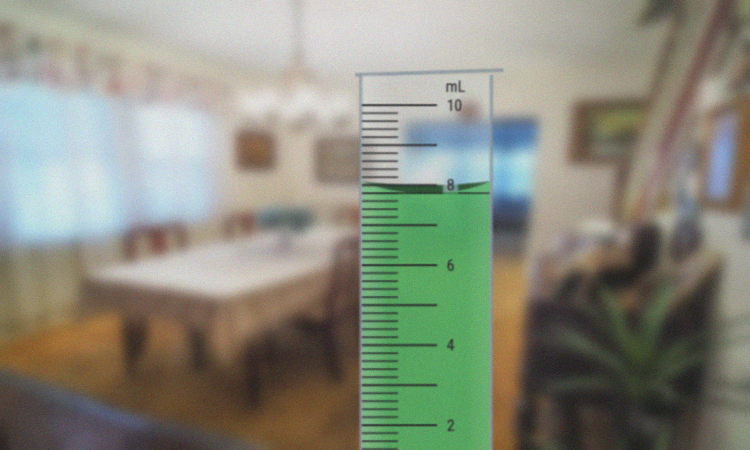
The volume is 7.8 (mL)
